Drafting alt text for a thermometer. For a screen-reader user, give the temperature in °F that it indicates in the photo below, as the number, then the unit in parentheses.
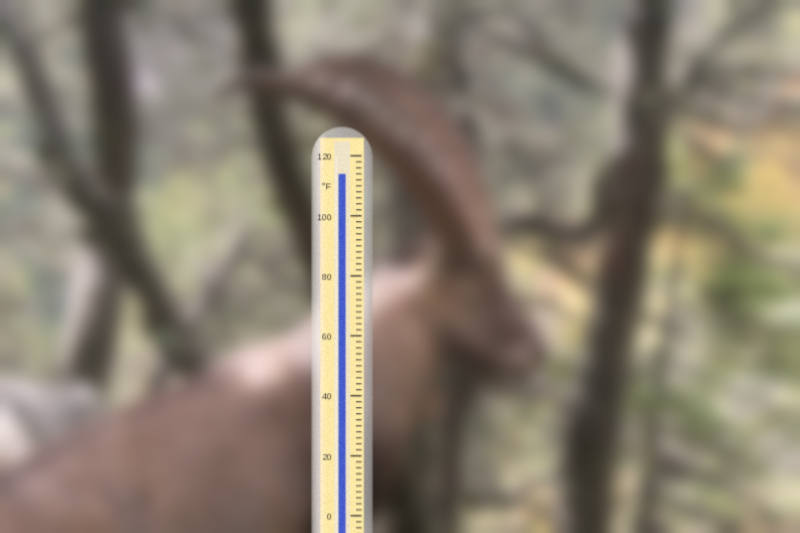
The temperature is 114 (°F)
